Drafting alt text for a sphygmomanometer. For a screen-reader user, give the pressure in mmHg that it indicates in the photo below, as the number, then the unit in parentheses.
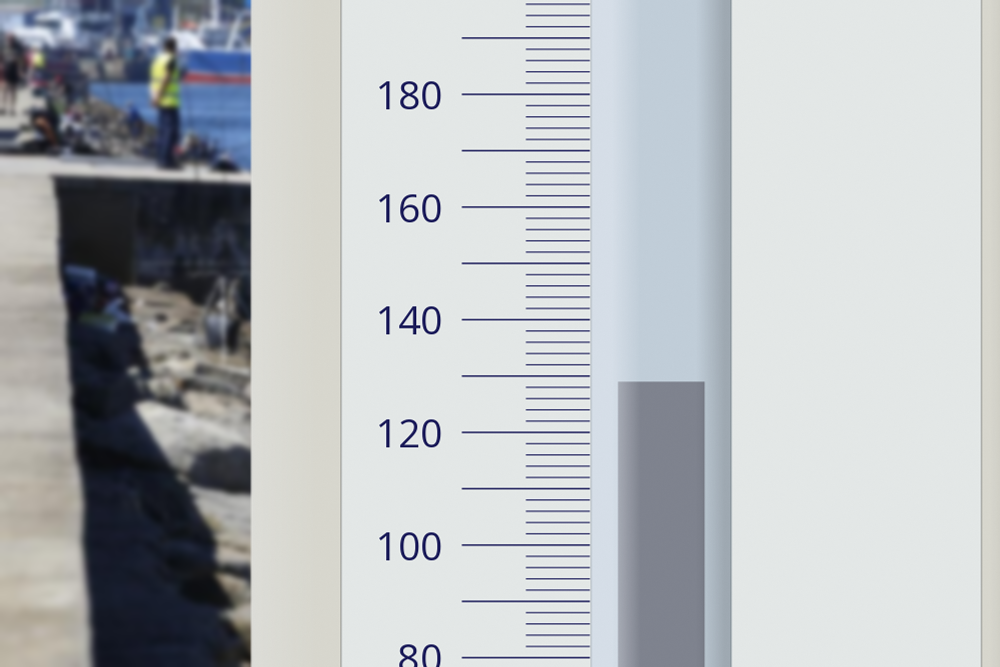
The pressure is 129 (mmHg)
